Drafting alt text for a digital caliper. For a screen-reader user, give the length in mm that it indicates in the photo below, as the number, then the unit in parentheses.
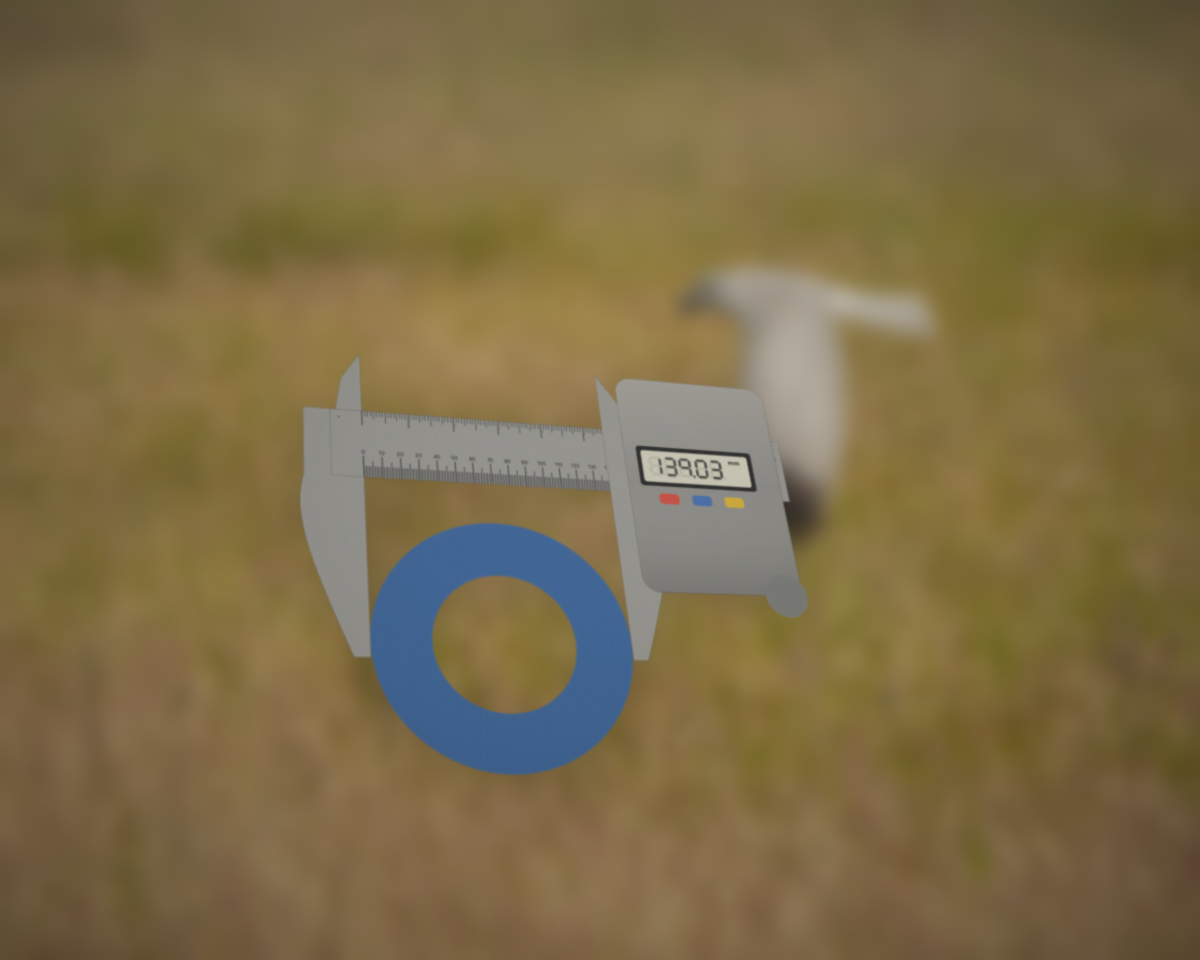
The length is 139.03 (mm)
